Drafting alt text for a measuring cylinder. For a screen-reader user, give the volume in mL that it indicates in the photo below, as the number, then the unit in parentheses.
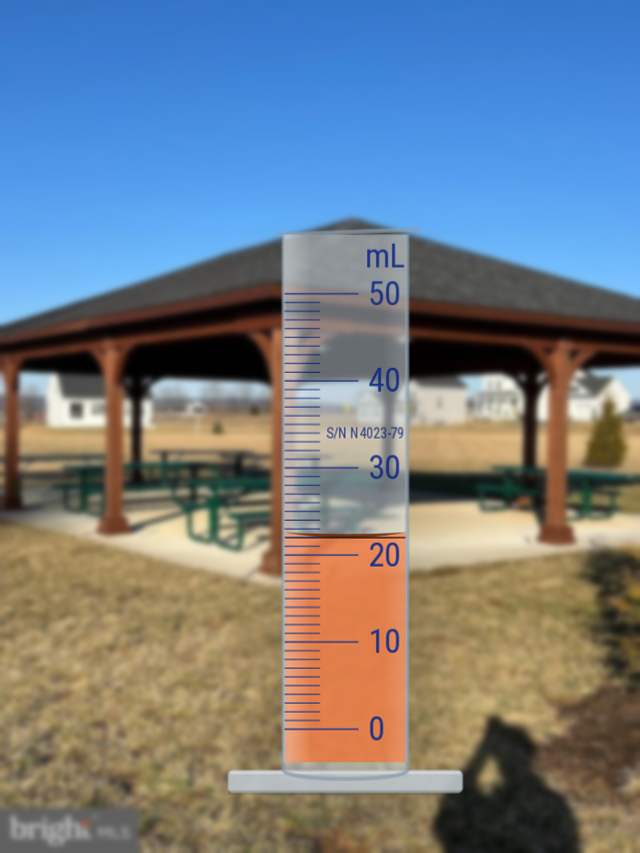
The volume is 22 (mL)
